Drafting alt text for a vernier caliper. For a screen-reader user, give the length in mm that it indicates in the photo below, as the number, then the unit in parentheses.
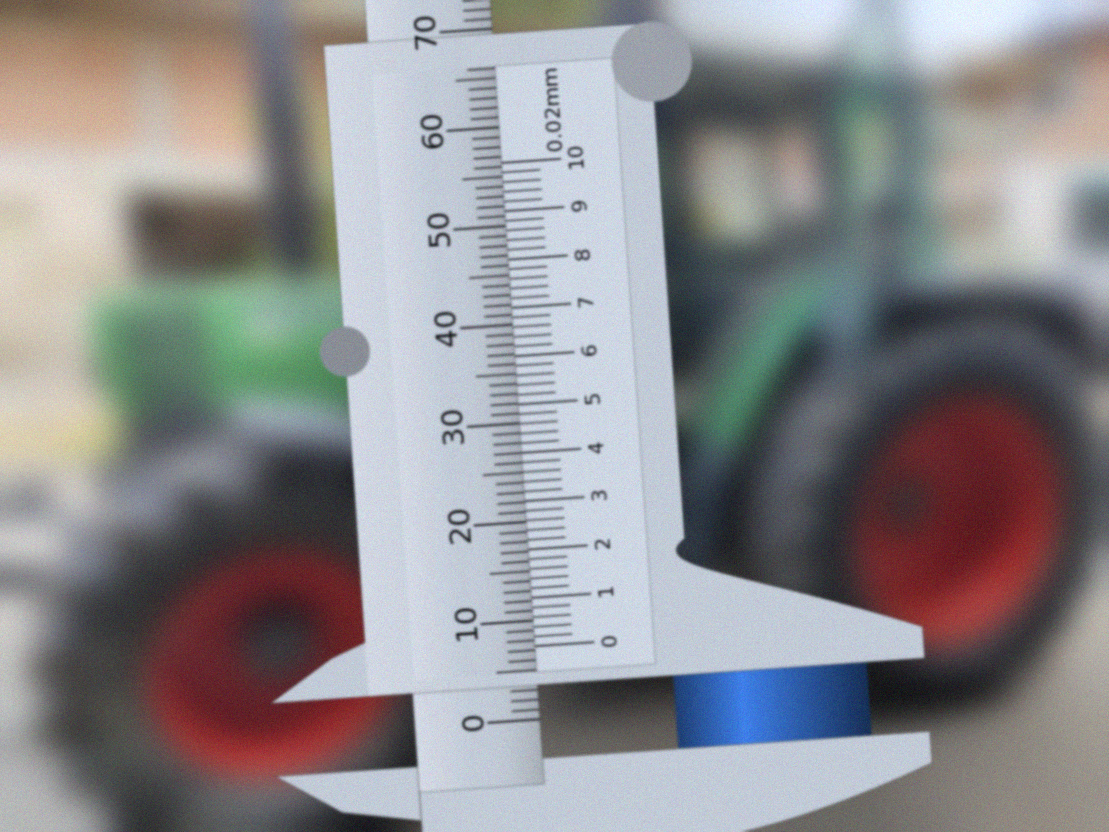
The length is 7.4 (mm)
